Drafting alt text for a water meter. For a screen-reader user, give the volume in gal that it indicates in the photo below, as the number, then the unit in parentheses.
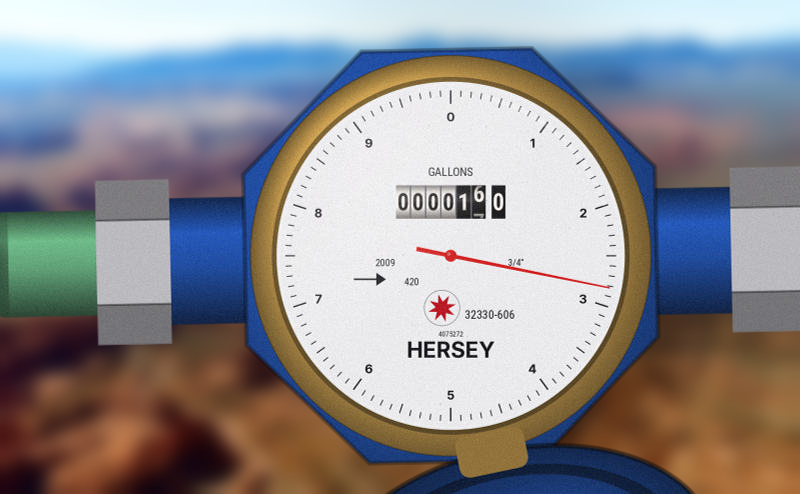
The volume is 162.8 (gal)
